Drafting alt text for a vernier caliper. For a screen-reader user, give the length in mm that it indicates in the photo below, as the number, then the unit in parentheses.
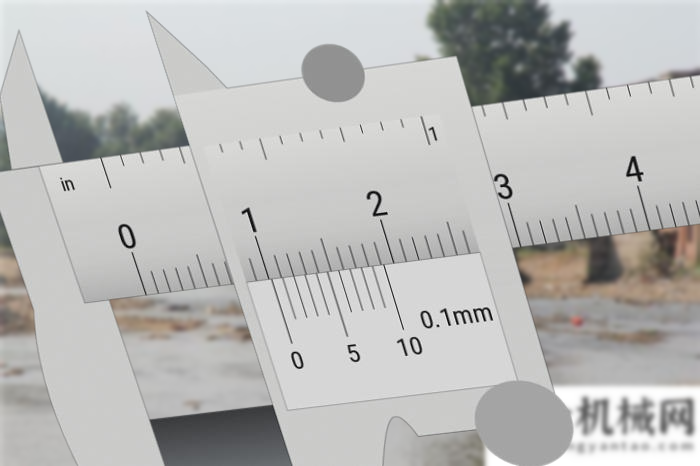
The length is 10.2 (mm)
